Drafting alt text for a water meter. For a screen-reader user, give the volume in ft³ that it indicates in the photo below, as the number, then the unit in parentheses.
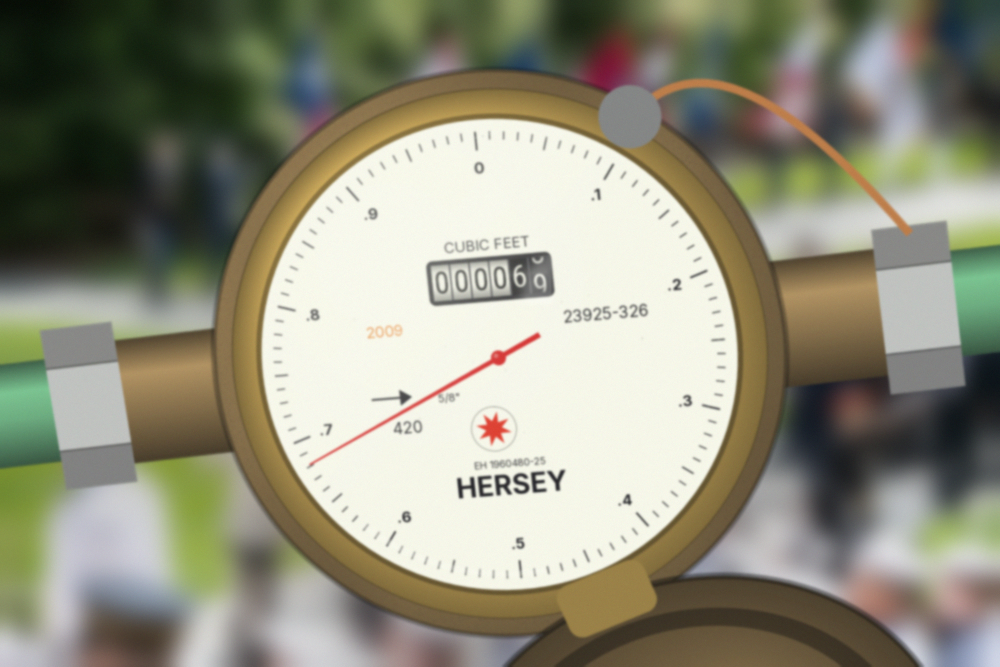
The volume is 68.68 (ft³)
